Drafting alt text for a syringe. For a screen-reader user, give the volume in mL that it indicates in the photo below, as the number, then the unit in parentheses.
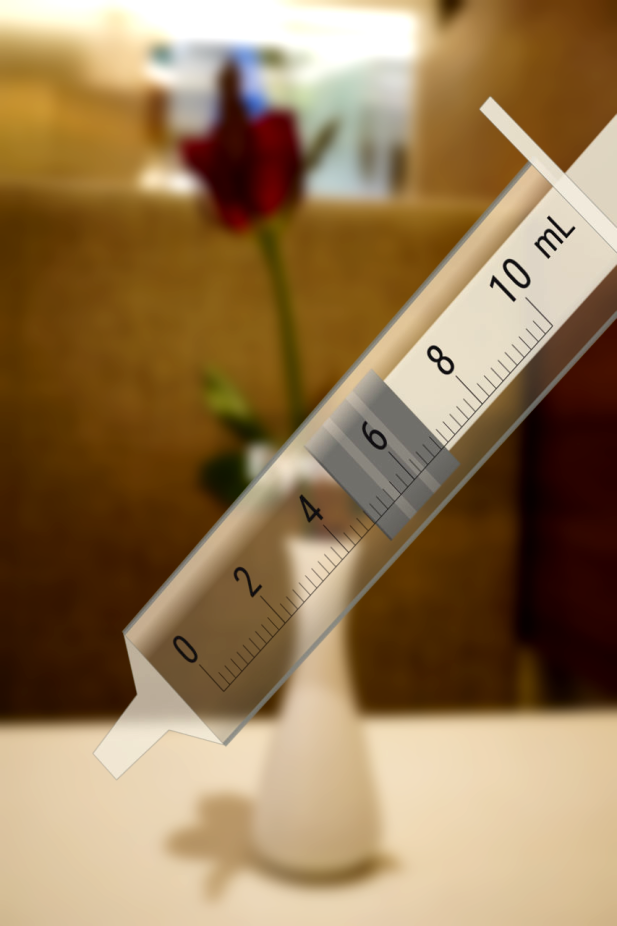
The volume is 4.8 (mL)
